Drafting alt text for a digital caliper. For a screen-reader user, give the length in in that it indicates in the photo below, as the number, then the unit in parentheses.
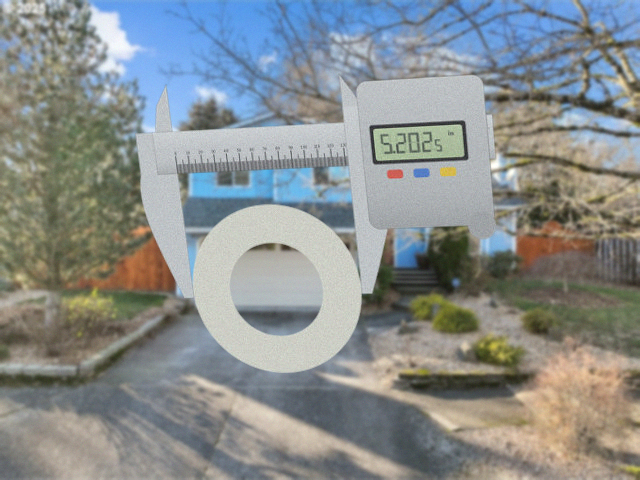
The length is 5.2025 (in)
